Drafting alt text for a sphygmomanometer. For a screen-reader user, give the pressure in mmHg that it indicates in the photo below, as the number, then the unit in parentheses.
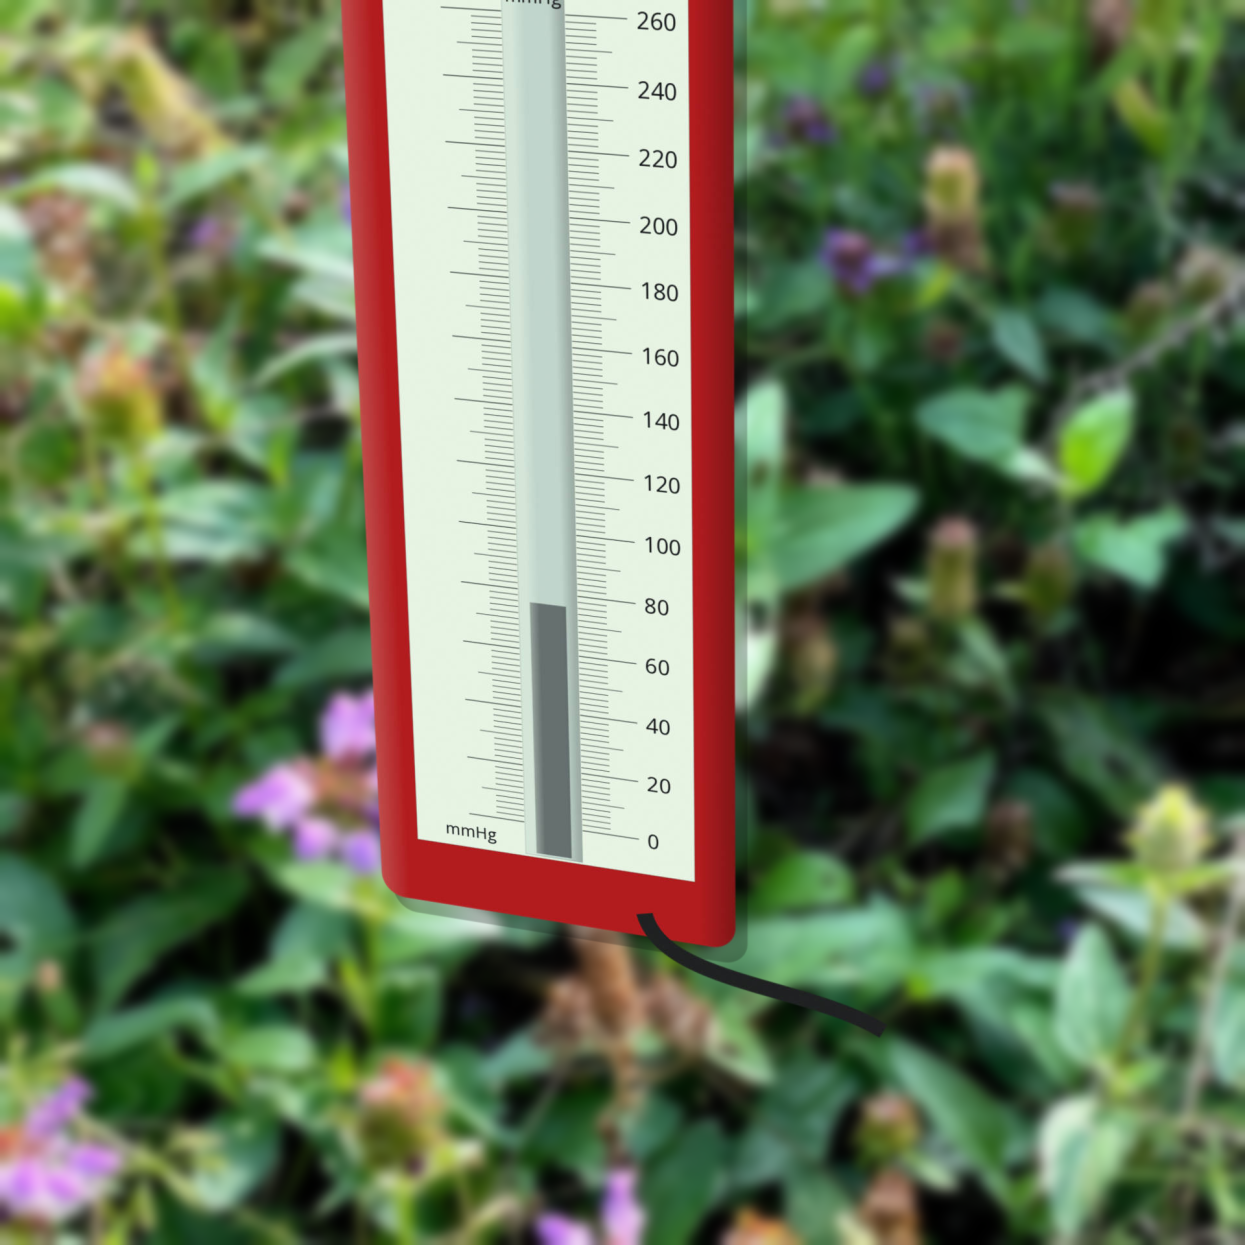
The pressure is 76 (mmHg)
